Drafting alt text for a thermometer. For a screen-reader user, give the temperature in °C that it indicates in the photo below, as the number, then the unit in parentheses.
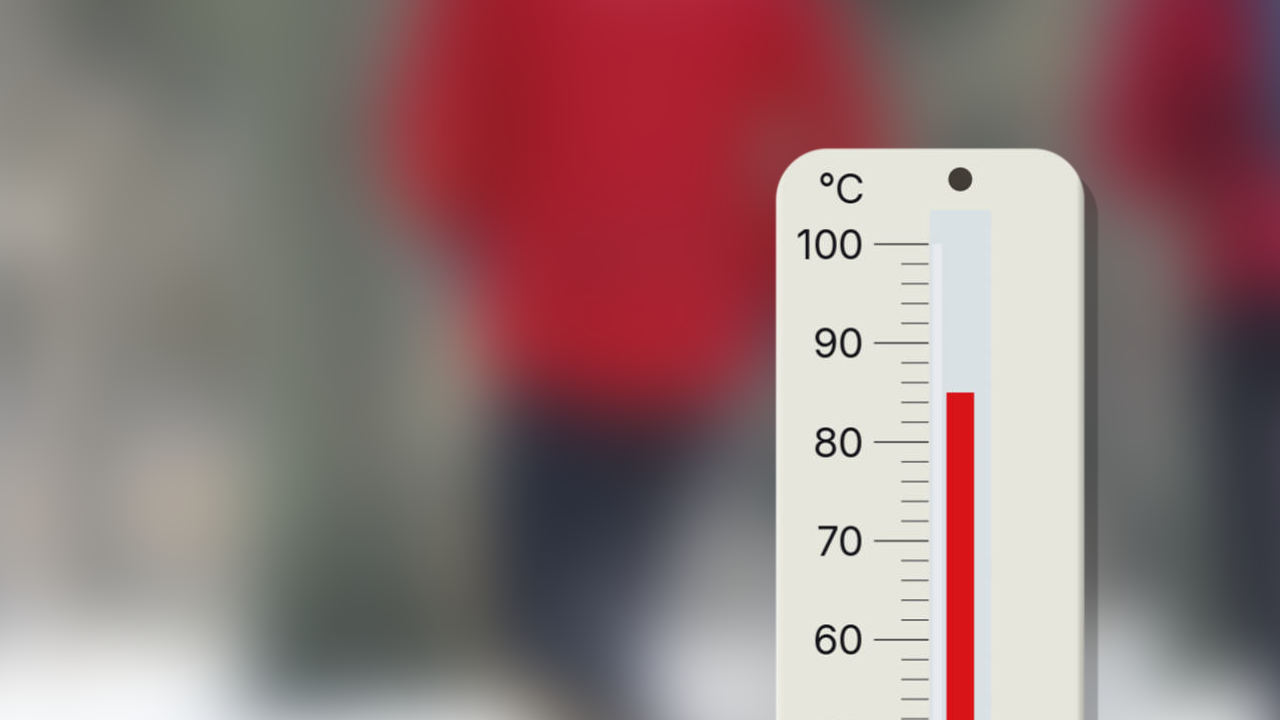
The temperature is 85 (°C)
